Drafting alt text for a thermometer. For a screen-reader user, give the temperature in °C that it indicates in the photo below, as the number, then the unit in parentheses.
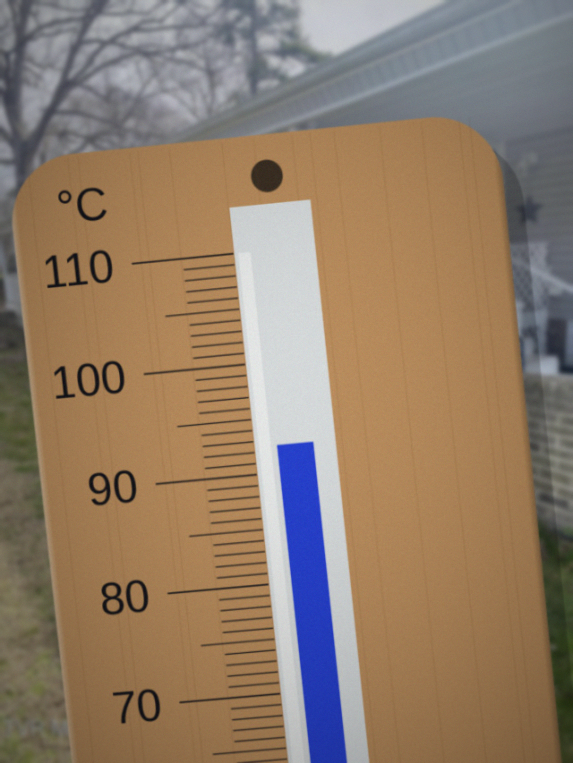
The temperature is 92.5 (°C)
